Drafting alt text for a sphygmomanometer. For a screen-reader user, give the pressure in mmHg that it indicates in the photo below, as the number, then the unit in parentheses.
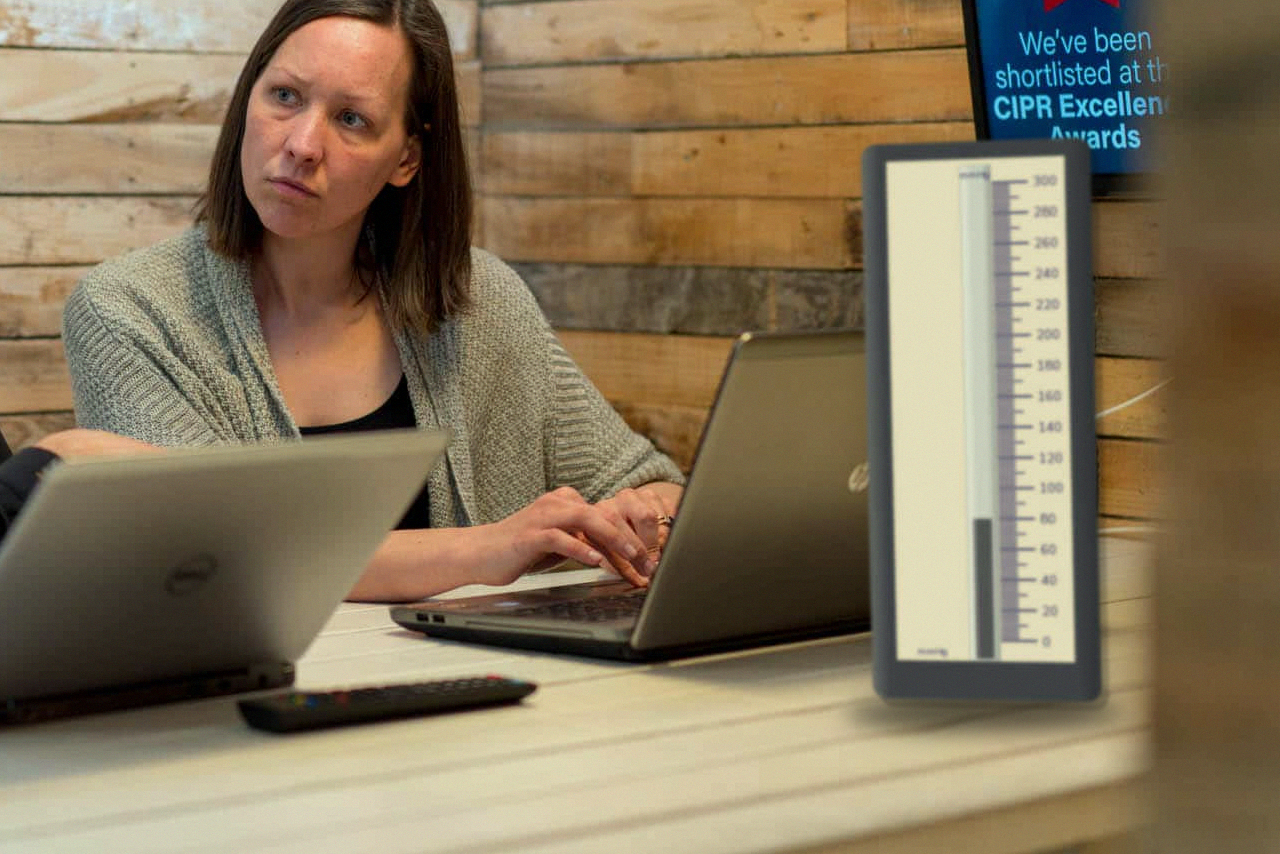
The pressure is 80 (mmHg)
